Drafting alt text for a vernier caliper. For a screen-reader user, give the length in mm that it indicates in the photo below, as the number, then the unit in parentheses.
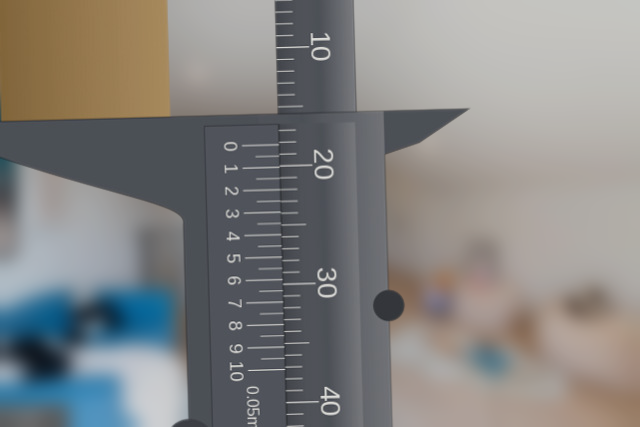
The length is 18.2 (mm)
